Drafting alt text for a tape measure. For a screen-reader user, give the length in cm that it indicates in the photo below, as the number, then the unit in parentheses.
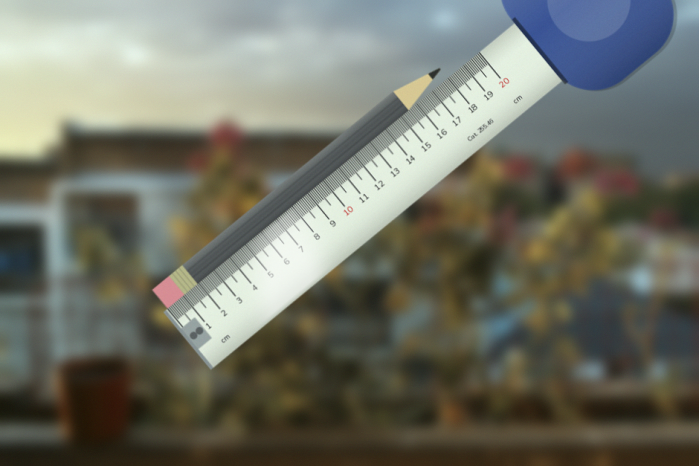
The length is 18 (cm)
